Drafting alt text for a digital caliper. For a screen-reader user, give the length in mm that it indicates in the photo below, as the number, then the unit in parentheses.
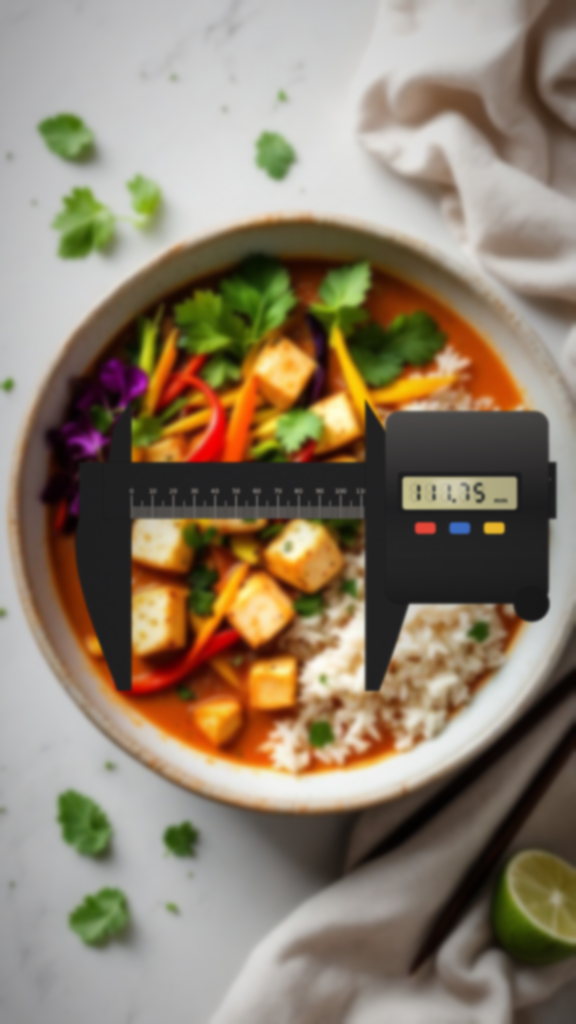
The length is 111.75 (mm)
